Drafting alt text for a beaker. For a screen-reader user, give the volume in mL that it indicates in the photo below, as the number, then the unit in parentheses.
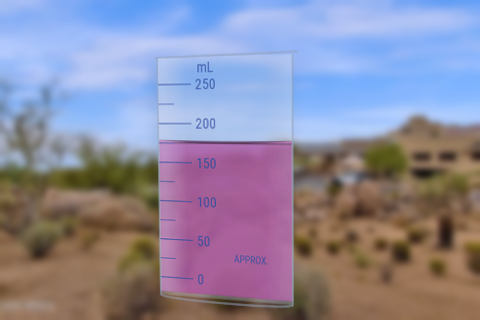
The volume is 175 (mL)
